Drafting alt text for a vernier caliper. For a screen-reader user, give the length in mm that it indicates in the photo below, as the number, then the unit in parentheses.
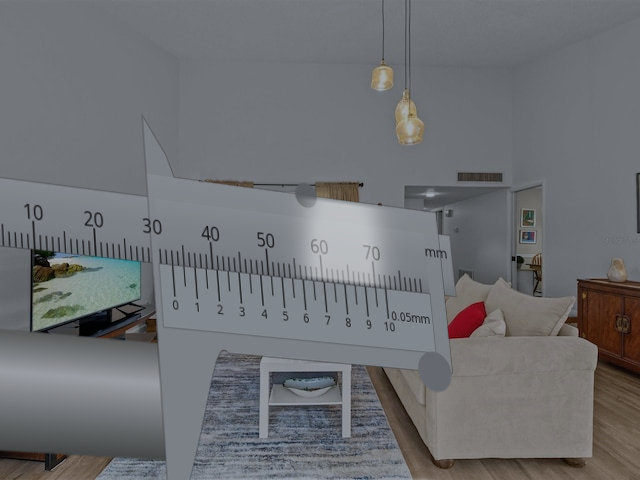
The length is 33.0 (mm)
